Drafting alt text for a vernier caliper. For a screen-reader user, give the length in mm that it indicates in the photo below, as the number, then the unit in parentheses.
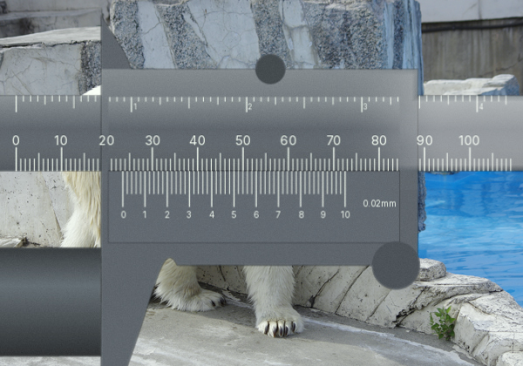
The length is 23.5 (mm)
